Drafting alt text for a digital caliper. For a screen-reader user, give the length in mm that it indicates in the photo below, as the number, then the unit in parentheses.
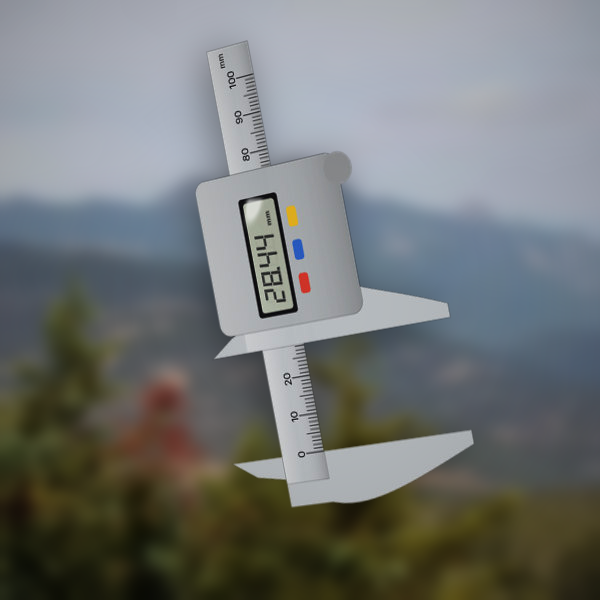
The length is 28.44 (mm)
